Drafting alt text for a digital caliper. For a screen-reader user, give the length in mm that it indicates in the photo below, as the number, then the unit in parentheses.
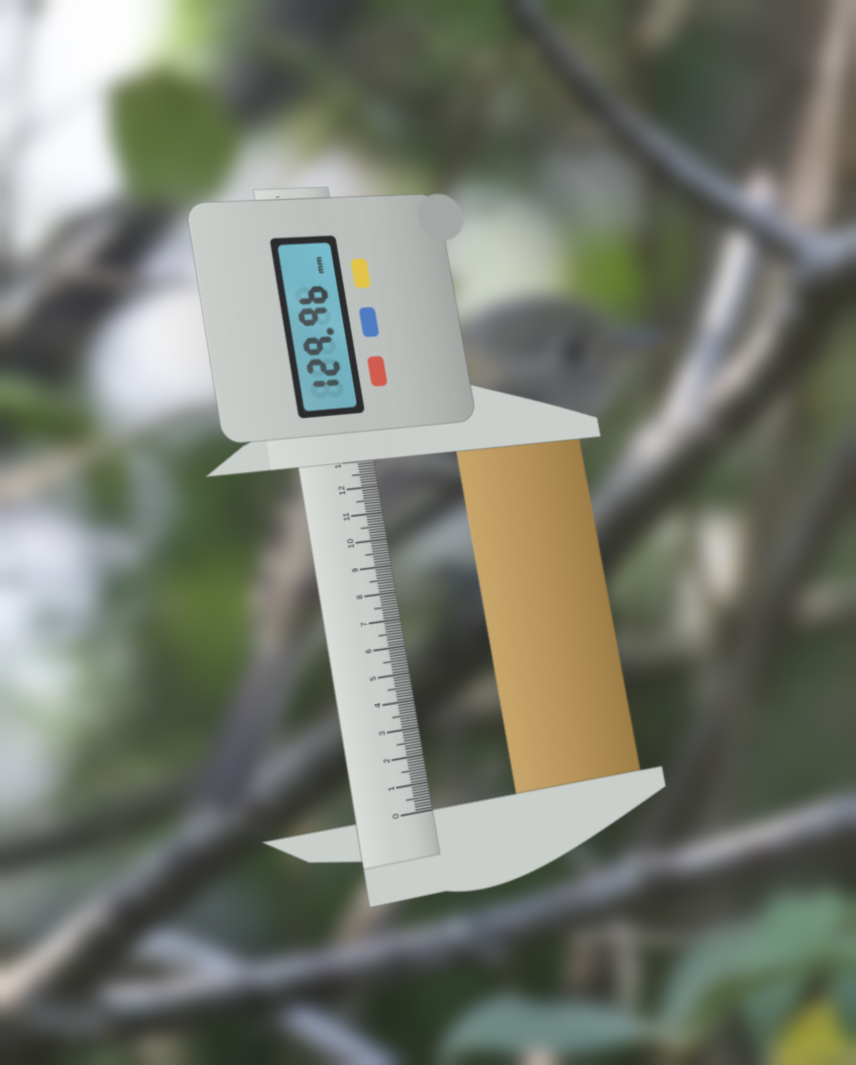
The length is 129.96 (mm)
